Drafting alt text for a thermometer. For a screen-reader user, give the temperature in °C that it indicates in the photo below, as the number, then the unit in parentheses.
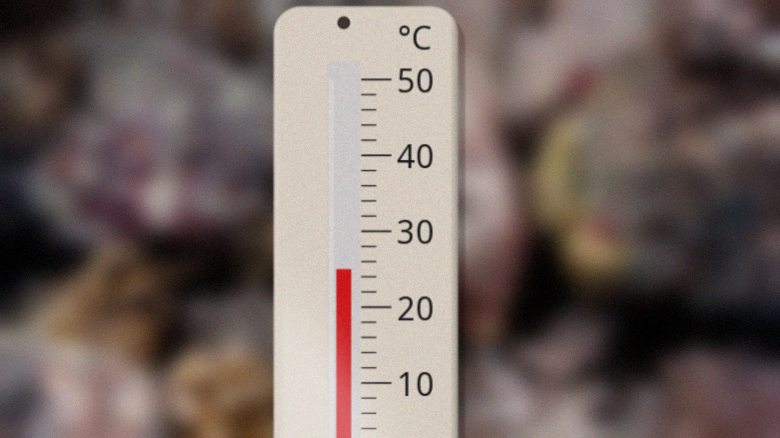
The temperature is 25 (°C)
